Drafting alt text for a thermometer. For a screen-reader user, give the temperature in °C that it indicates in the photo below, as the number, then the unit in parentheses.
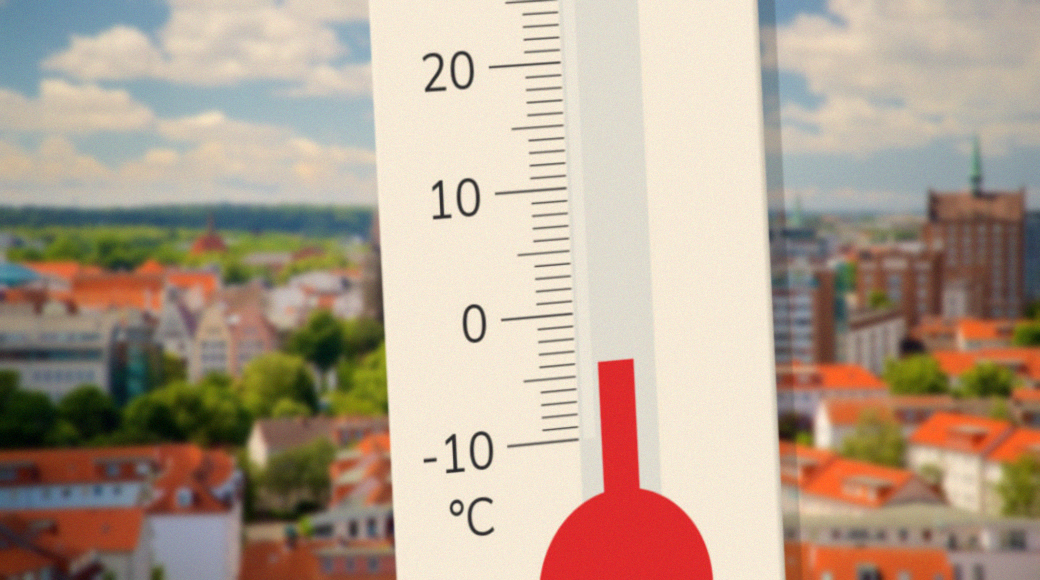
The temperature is -4 (°C)
